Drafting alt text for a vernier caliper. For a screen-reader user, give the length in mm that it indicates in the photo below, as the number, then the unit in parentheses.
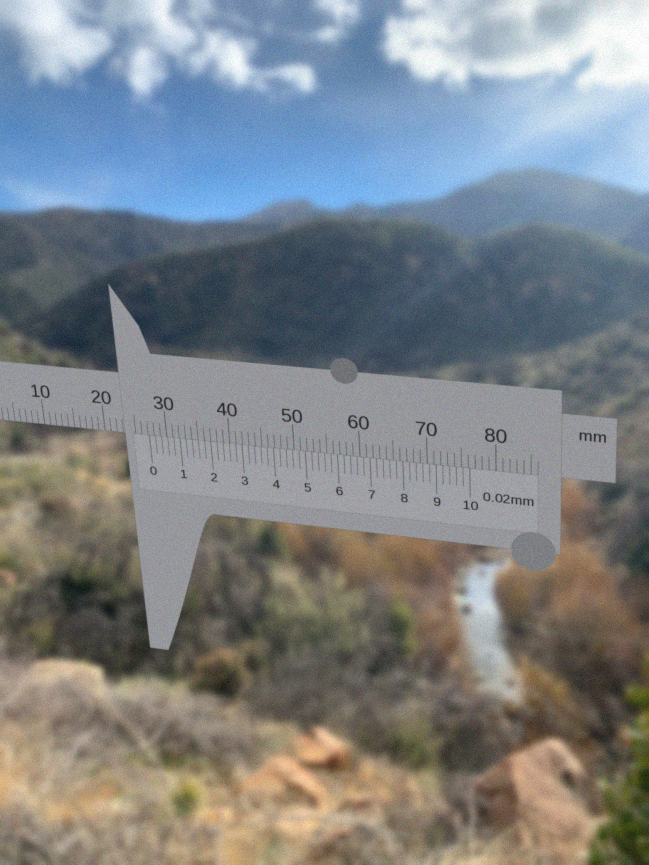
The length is 27.2 (mm)
